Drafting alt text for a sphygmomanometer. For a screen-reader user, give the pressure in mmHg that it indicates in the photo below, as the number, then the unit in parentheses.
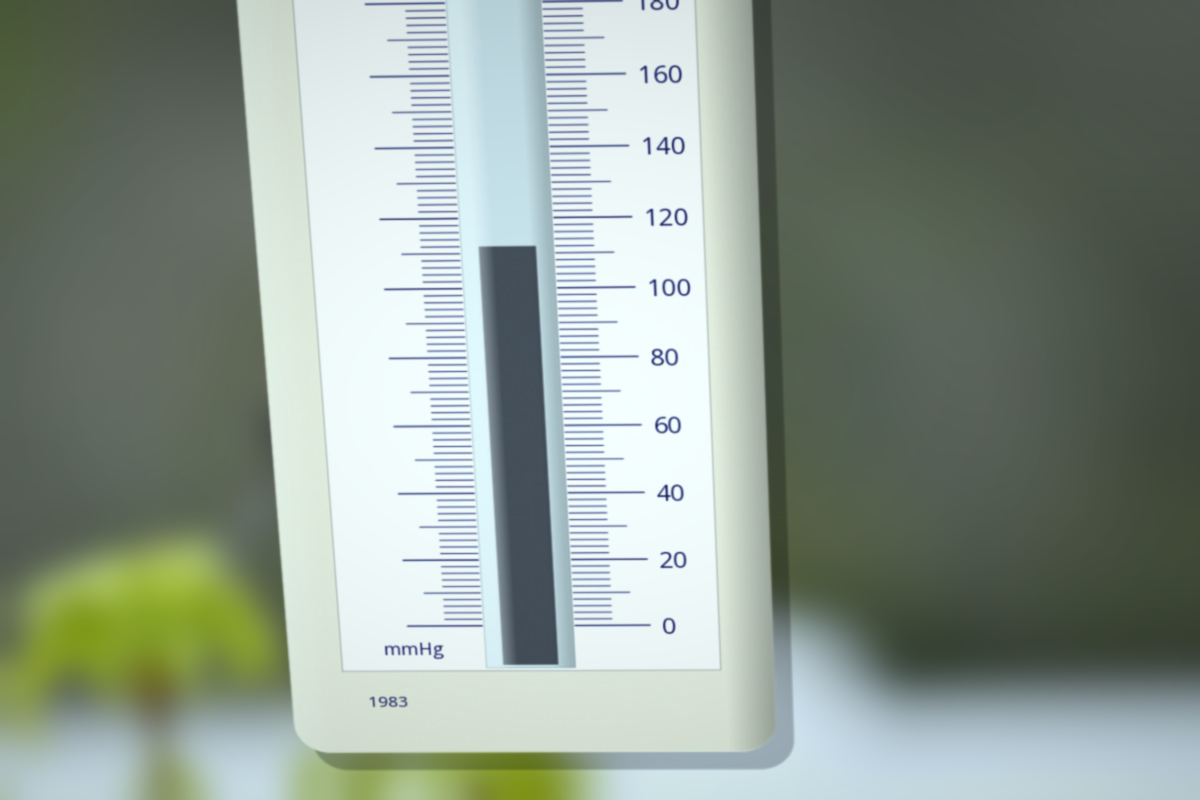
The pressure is 112 (mmHg)
